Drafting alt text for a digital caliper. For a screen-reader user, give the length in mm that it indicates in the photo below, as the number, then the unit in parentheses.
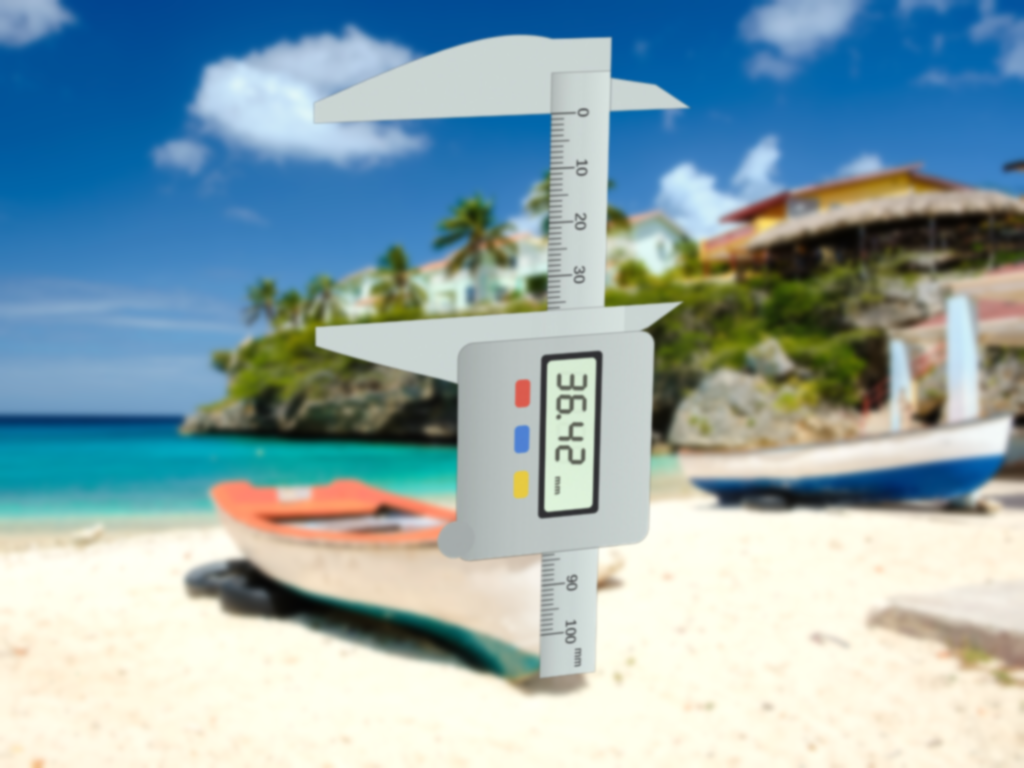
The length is 36.42 (mm)
